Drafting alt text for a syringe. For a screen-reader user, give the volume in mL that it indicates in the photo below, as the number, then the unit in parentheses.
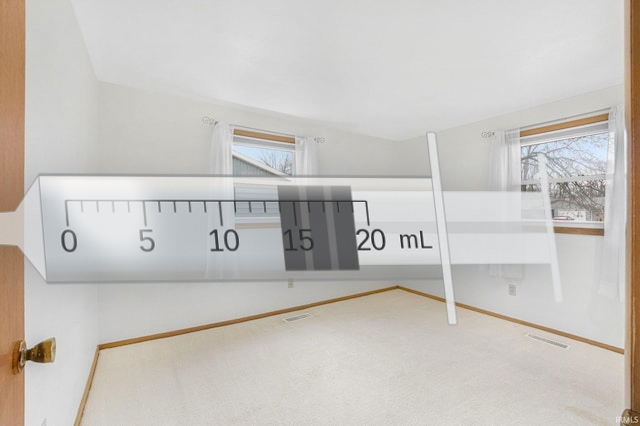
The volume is 14 (mL)
